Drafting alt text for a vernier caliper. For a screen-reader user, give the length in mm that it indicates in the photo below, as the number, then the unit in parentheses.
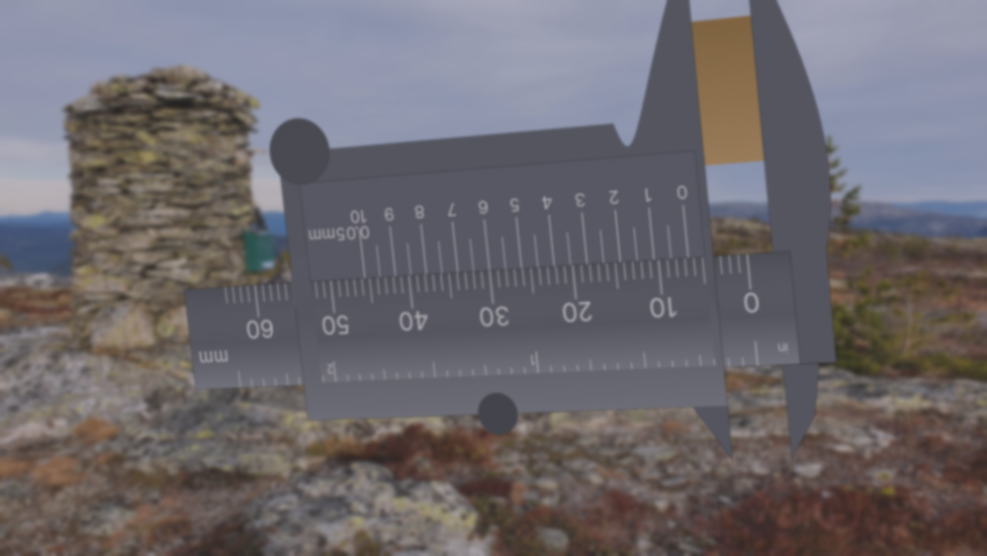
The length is 6.6 (mm)
